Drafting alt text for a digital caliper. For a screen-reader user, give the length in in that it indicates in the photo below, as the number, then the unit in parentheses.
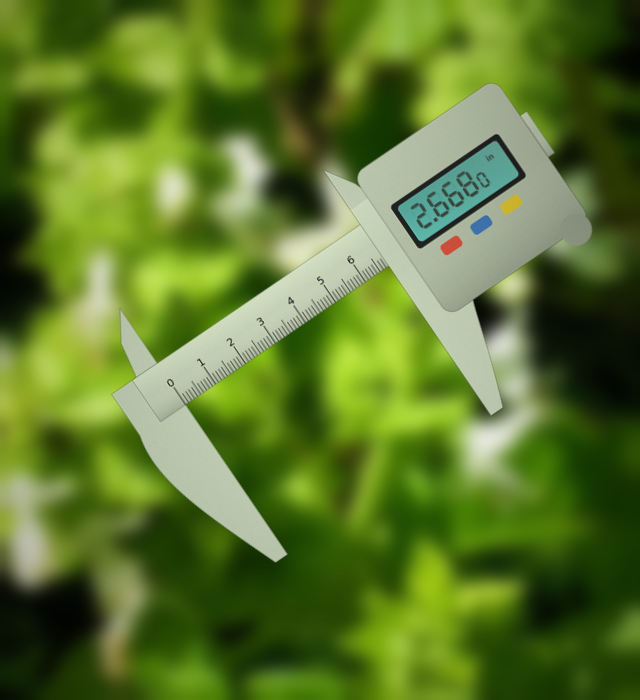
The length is 2.6680 (in)
